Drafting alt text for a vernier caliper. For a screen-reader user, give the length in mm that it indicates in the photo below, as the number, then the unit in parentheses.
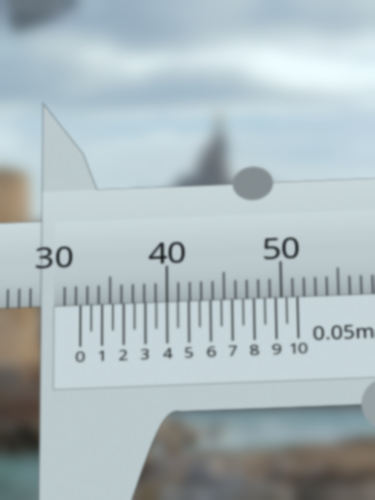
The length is 32.4 (mm)
